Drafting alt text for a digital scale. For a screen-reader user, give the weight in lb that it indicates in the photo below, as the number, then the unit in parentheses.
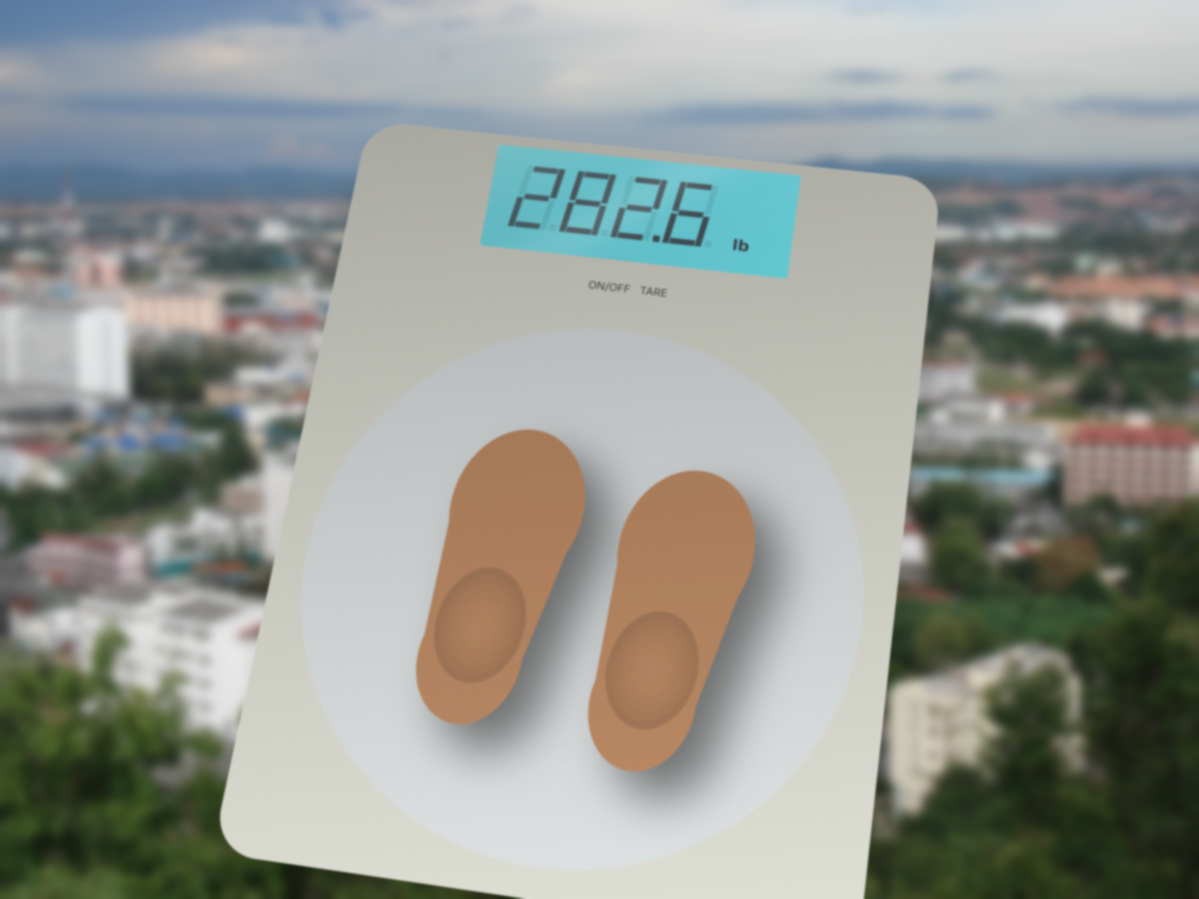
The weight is 282.6 (lb)
